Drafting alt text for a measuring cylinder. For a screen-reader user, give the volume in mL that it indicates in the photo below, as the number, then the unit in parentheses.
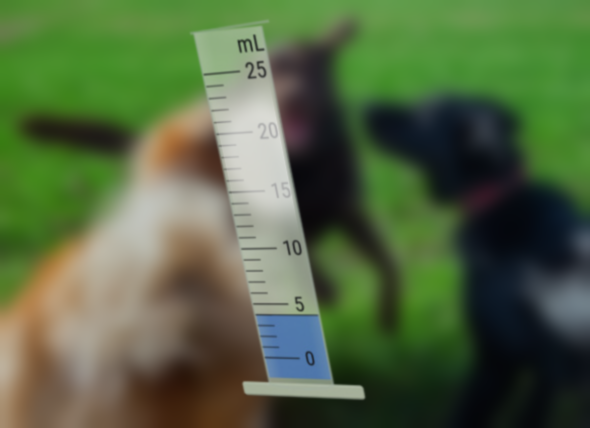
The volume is 4 (mL)
